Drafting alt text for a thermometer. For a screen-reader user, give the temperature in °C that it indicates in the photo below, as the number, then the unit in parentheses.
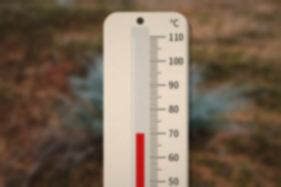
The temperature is 70 (°C)
